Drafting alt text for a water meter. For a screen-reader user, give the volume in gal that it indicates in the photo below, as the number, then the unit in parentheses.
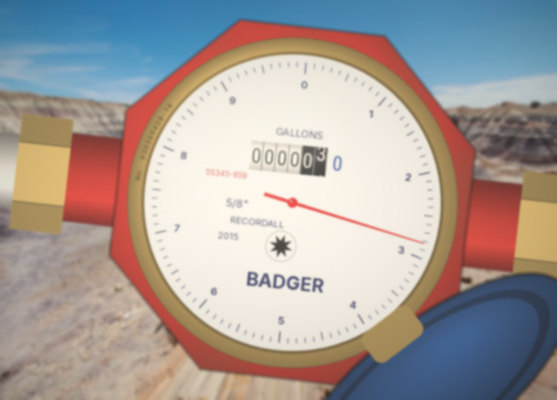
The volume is 32.8 (gal)
